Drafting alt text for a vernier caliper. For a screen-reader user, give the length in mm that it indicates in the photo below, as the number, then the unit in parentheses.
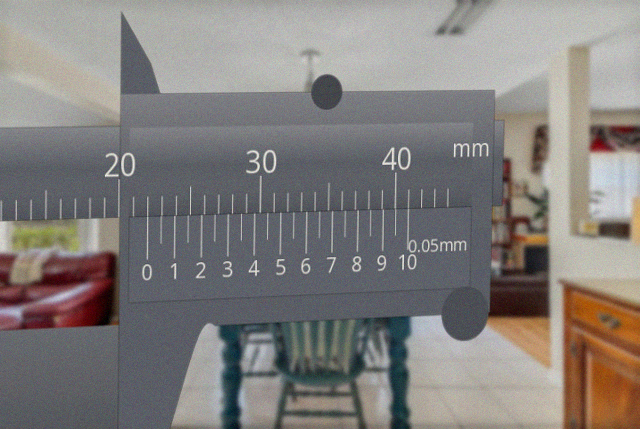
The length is 22.0 (mm)
